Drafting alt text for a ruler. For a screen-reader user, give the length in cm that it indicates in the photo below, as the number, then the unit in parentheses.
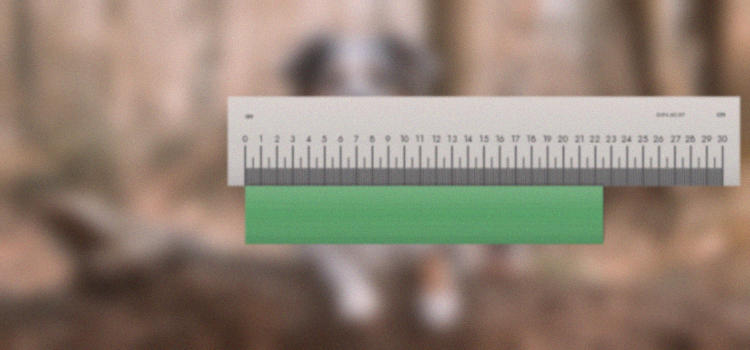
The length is 22.5 (cm)
